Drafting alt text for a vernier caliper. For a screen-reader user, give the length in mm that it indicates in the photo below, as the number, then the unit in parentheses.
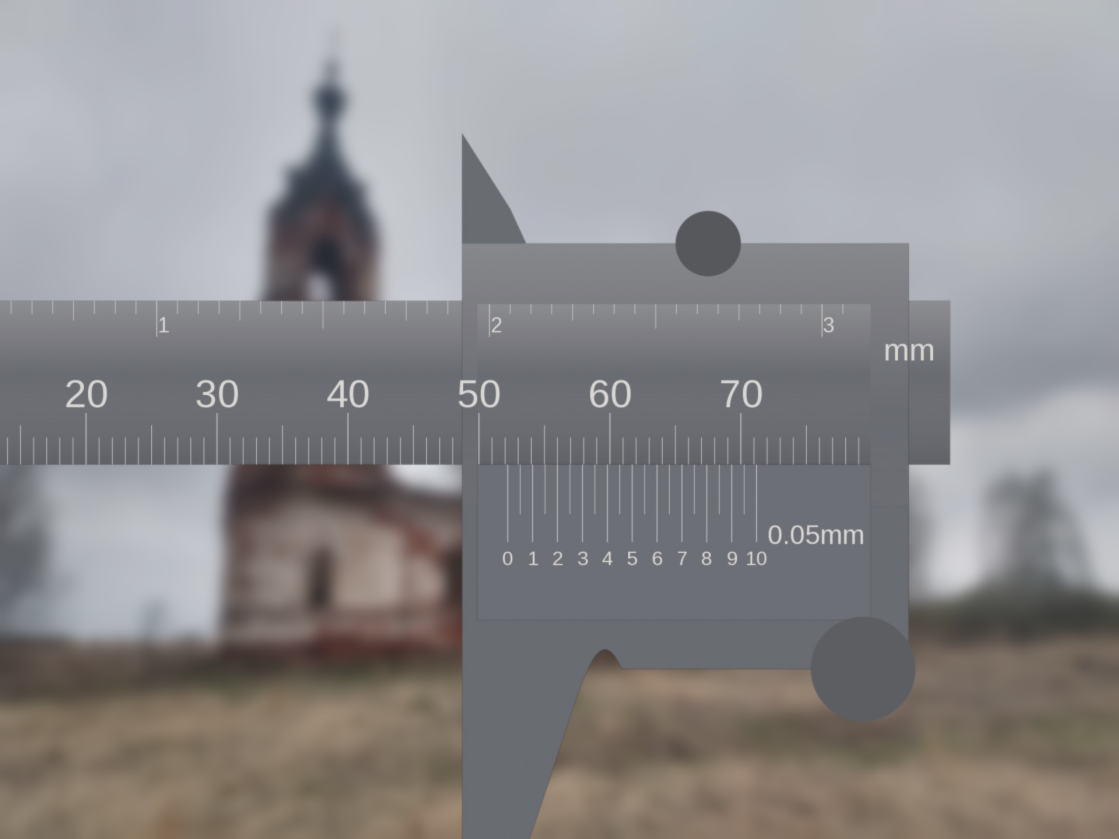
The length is 52.2 (mm)
